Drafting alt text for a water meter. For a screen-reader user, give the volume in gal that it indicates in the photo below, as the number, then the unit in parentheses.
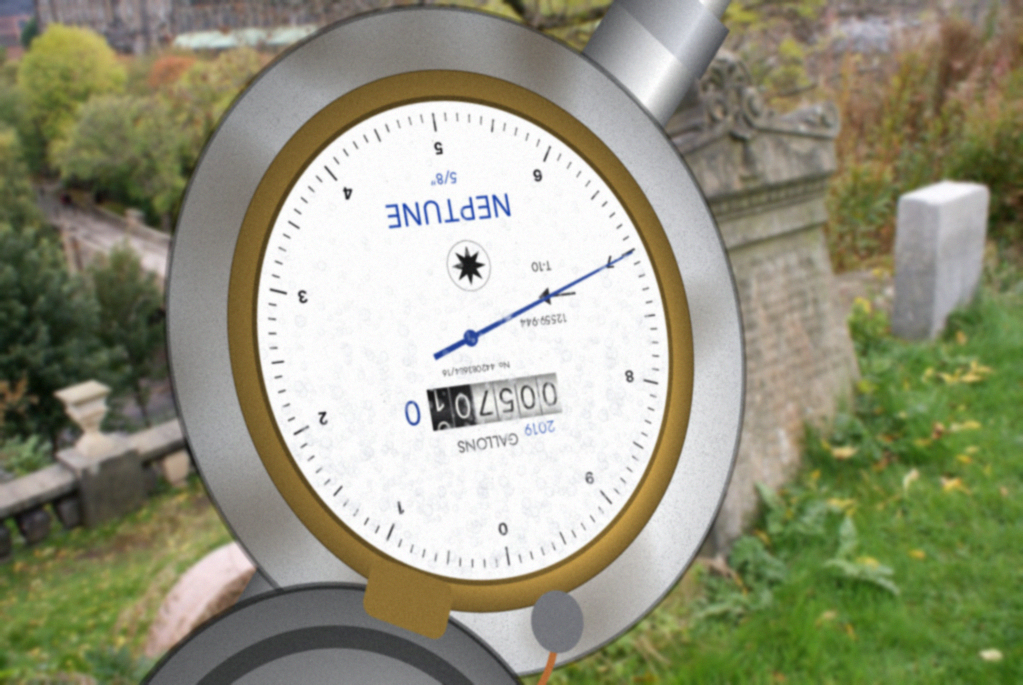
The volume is 57007.0 (gal)
